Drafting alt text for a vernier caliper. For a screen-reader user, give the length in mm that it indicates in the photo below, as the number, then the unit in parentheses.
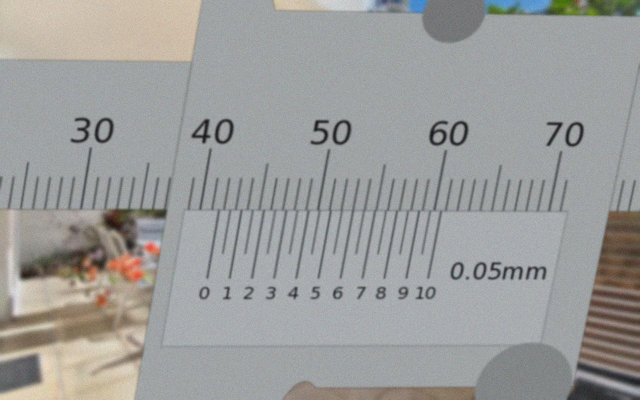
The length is 41.6 (mm)
